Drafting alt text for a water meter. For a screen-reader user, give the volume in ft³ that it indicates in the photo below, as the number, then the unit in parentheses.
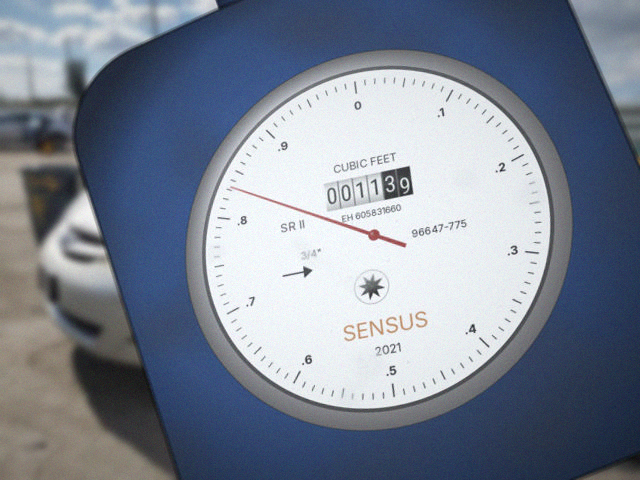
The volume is 1138.83 (ft³)
